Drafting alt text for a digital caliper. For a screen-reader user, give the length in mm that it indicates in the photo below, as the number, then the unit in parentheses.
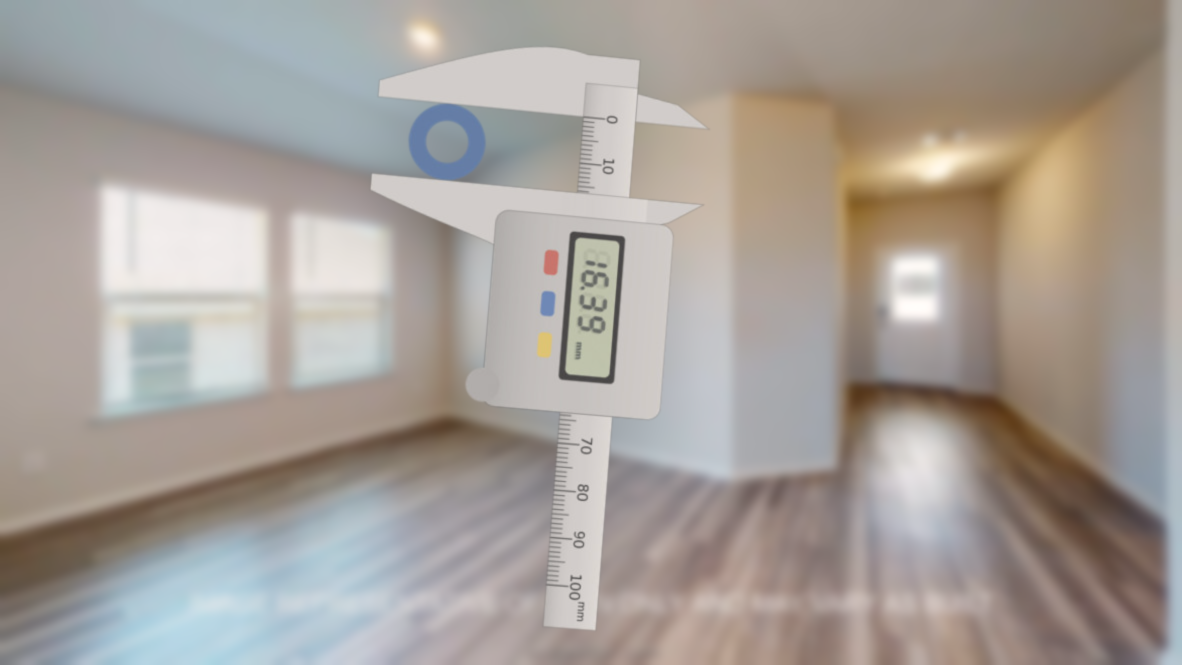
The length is 16.39 (mm)
